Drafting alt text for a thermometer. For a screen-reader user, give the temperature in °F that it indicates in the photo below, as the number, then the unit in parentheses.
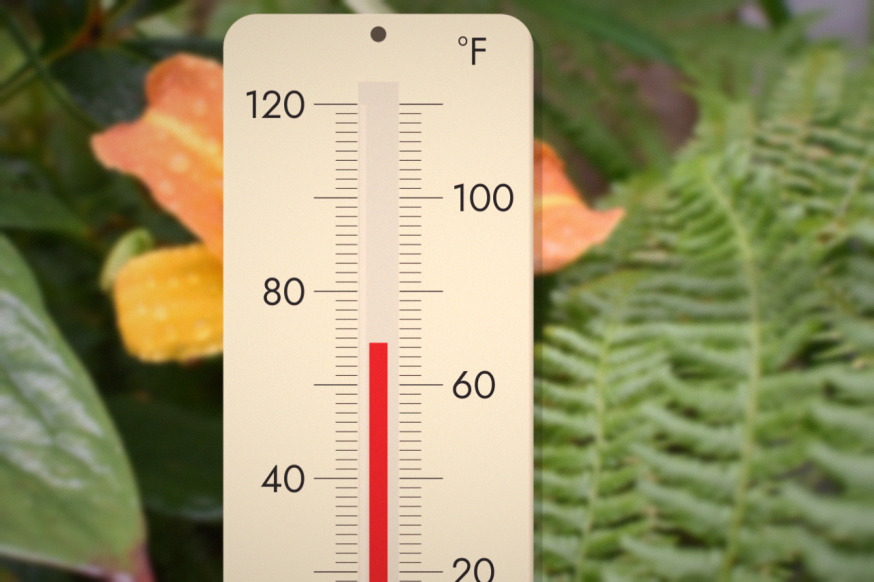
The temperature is 69 (°F)
